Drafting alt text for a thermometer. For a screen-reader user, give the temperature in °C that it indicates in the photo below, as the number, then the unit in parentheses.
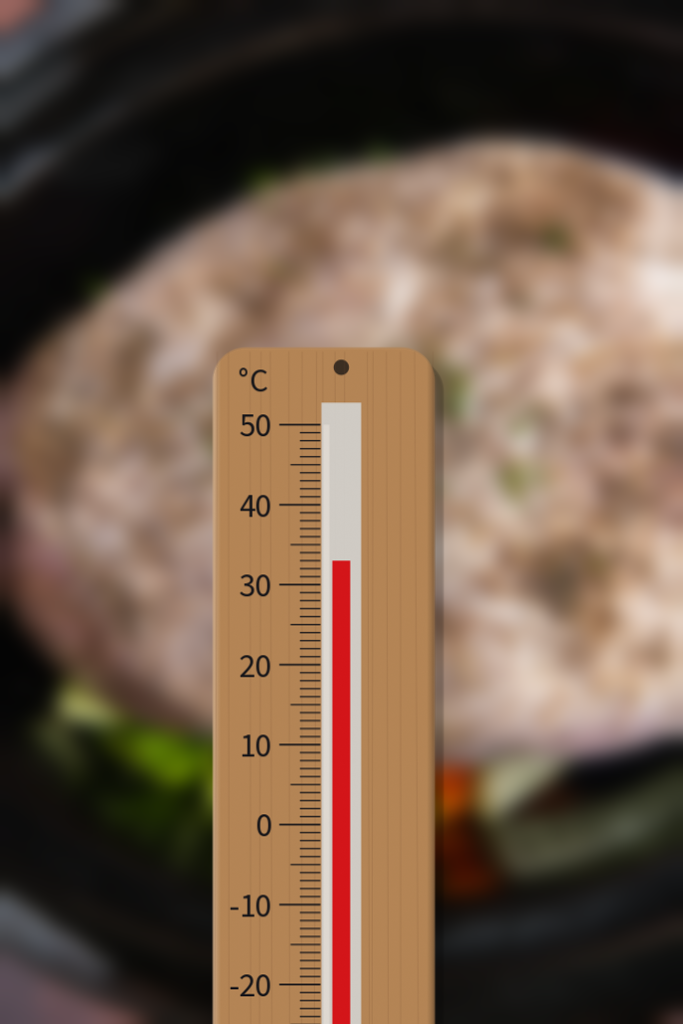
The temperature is 33 (°C)
